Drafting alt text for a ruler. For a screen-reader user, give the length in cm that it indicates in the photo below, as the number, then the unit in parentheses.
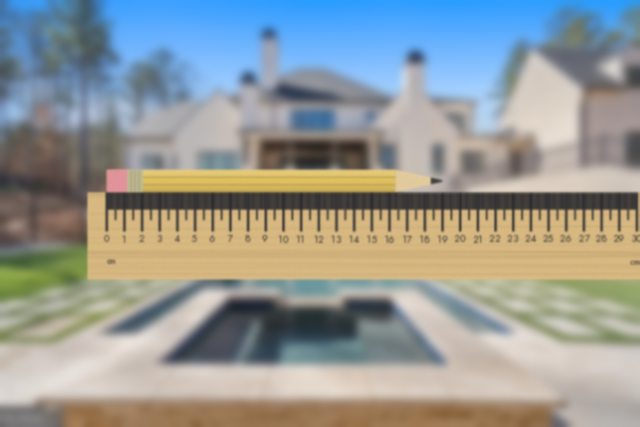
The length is 19 (cm)
